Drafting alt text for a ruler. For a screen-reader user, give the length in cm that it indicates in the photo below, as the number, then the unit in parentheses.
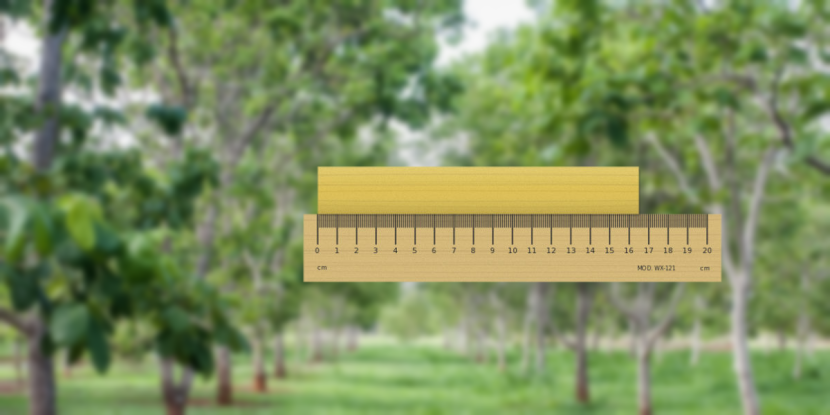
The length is 16.5 (cm)
